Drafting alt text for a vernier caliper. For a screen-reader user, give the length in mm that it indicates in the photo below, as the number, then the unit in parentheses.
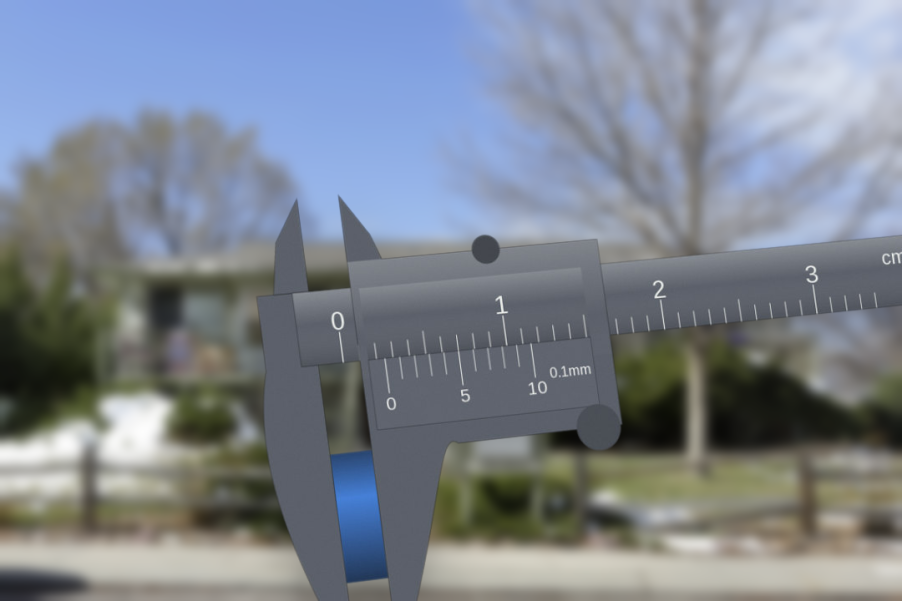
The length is 2.5 (mm)
